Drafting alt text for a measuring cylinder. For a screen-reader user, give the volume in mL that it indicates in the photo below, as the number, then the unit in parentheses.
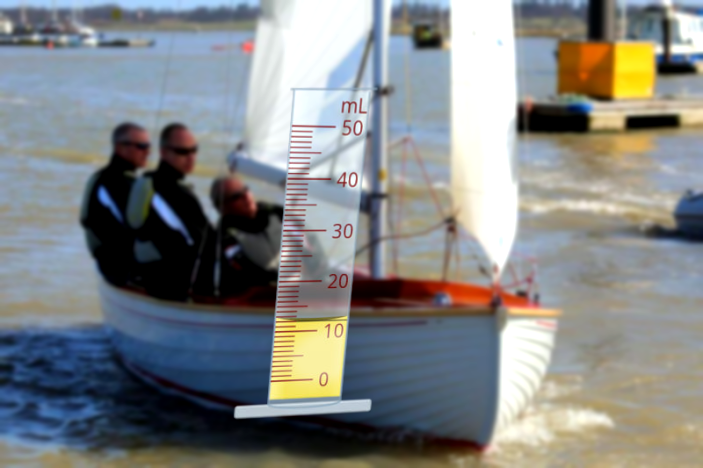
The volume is 12 (mL)
